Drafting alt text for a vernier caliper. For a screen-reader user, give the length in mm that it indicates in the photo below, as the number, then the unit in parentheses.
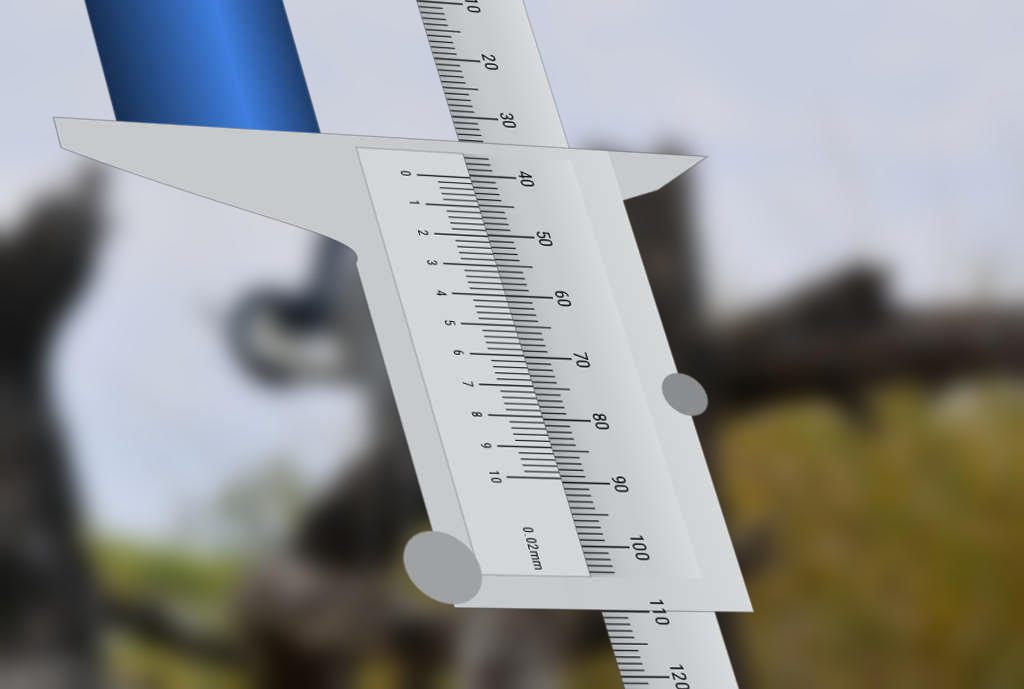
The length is 40.4 (mm)
